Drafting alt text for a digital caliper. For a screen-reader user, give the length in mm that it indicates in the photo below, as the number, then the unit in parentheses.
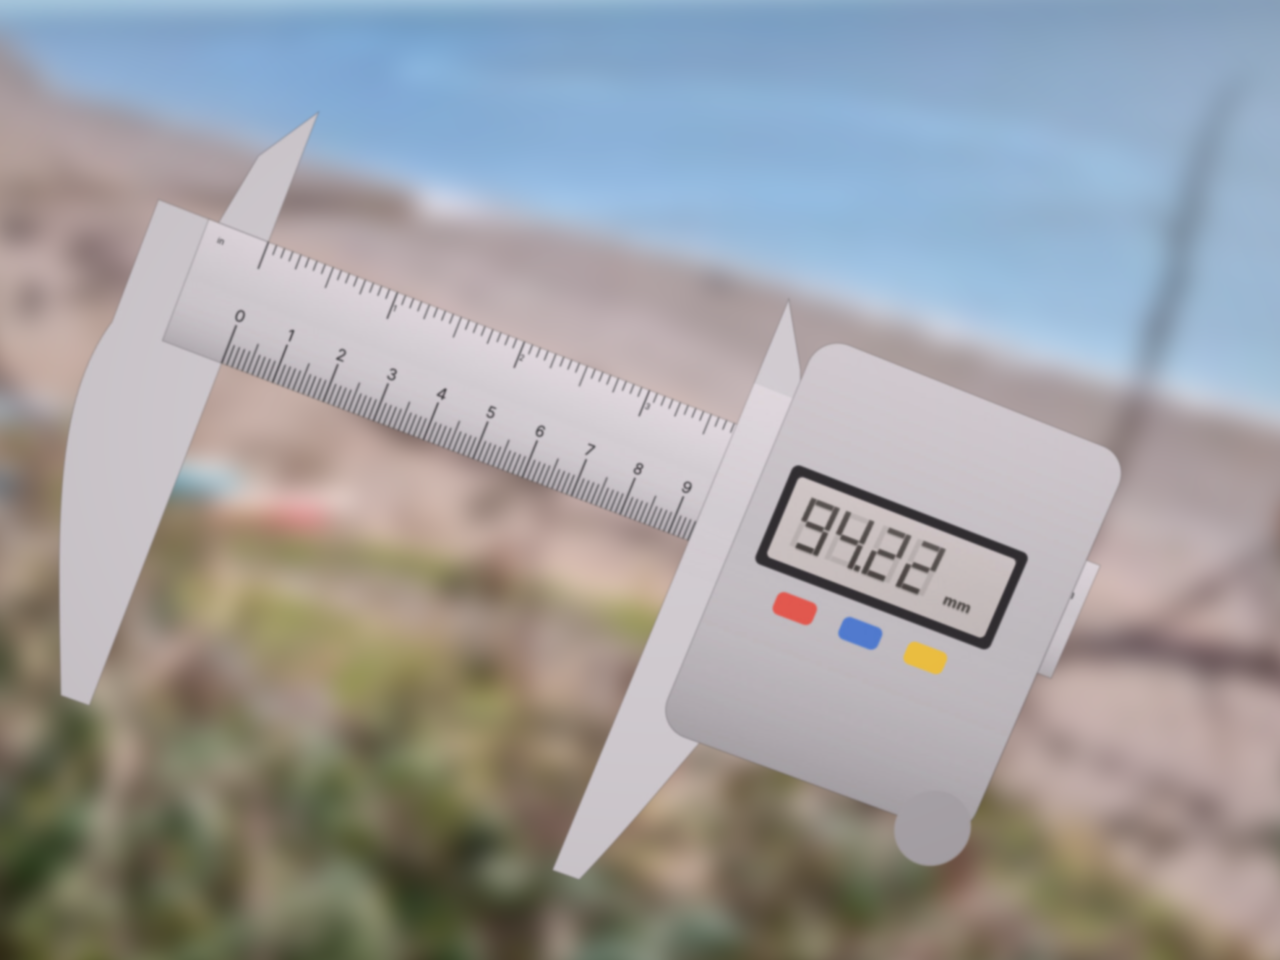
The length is 94.22 (mm)
